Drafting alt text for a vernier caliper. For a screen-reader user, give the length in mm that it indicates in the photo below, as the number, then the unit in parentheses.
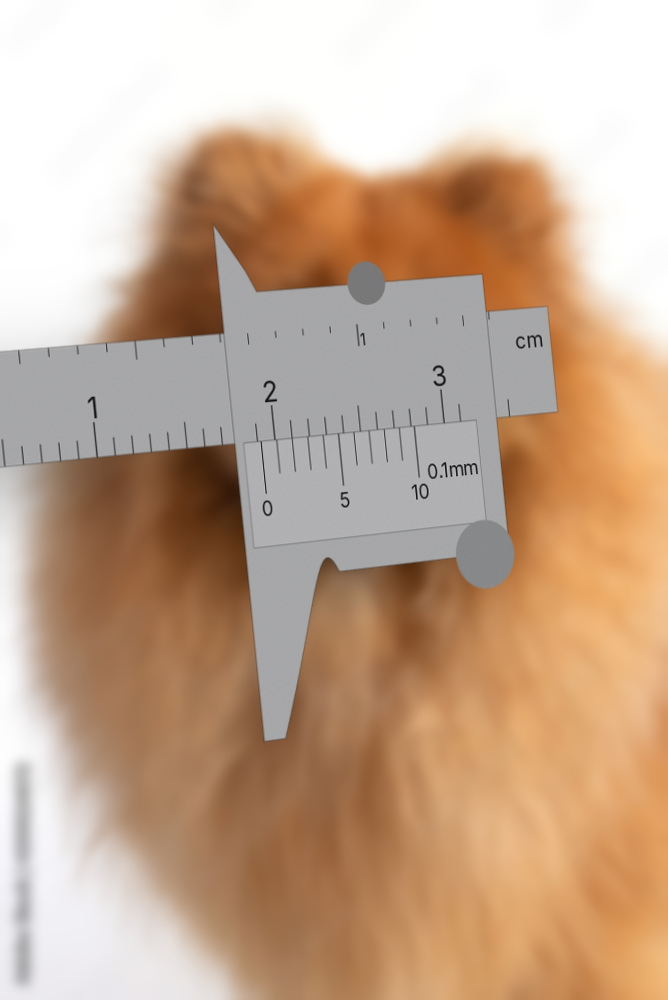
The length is 19.2 (mm)
